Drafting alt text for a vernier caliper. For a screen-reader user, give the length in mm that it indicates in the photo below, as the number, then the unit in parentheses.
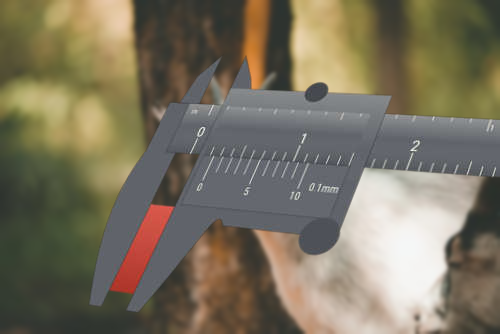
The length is 2.4 (mm)
